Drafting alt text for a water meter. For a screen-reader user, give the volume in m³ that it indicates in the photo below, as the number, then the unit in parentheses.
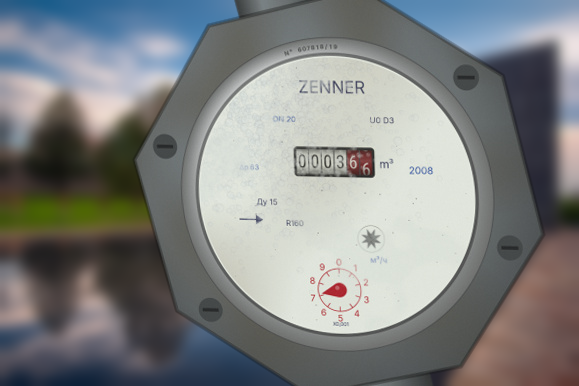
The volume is 3.657 (m³)
